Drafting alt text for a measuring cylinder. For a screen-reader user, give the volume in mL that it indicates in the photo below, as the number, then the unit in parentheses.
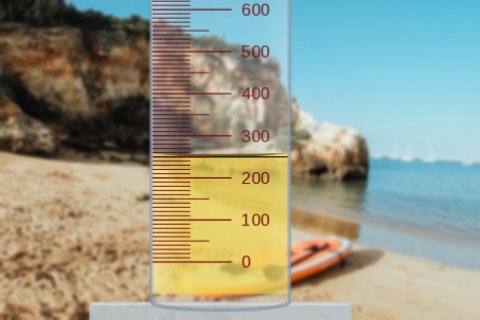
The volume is 250 (mL)
